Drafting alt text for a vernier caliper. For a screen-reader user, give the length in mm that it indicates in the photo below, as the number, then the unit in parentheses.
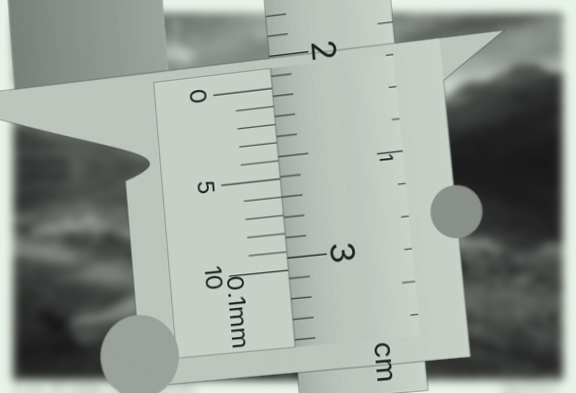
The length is 21.6 (mm)
